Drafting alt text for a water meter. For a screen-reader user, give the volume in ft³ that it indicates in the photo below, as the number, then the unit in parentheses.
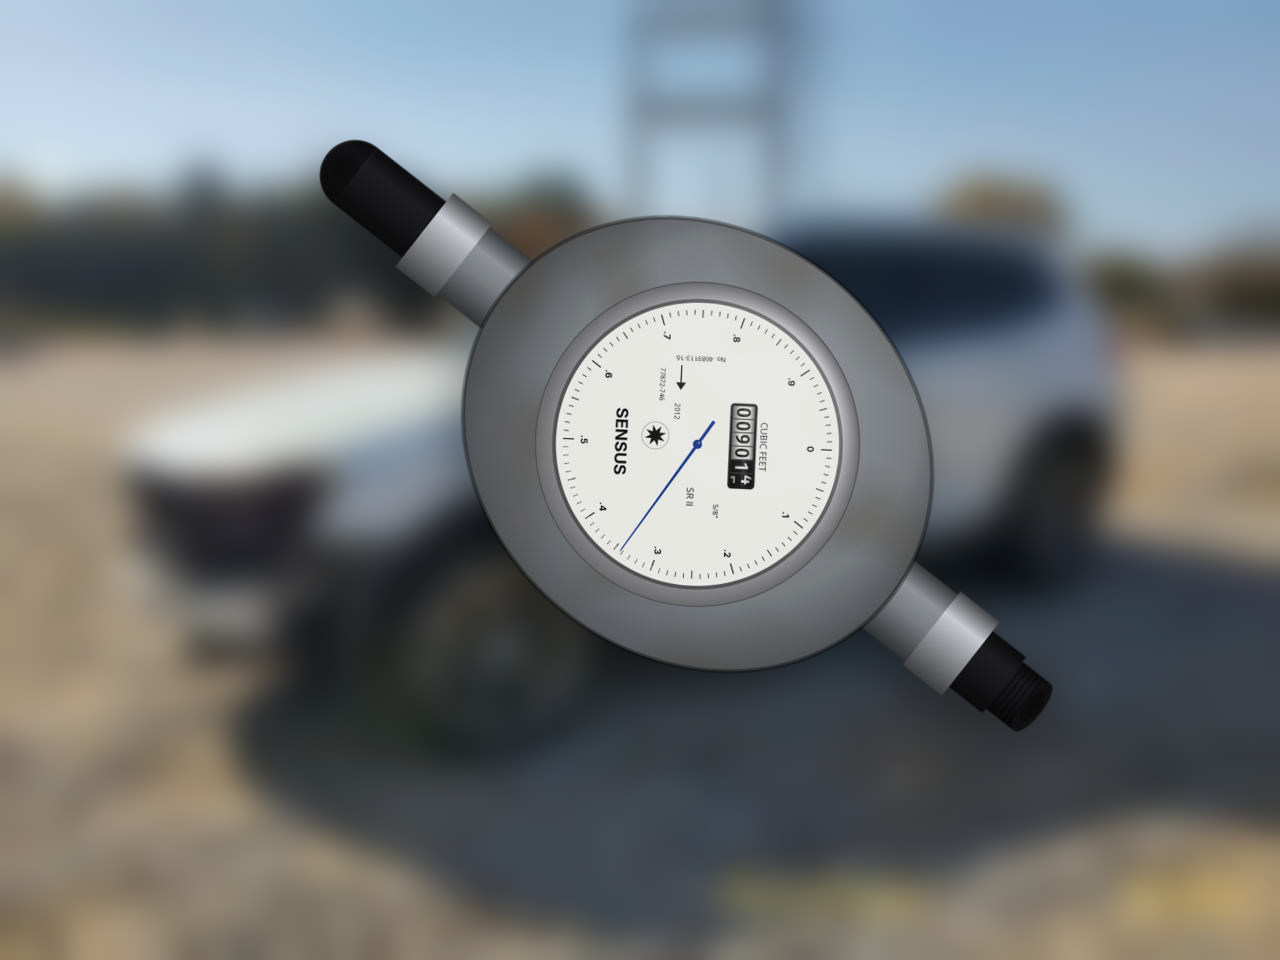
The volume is 9014.34 (ft³)
